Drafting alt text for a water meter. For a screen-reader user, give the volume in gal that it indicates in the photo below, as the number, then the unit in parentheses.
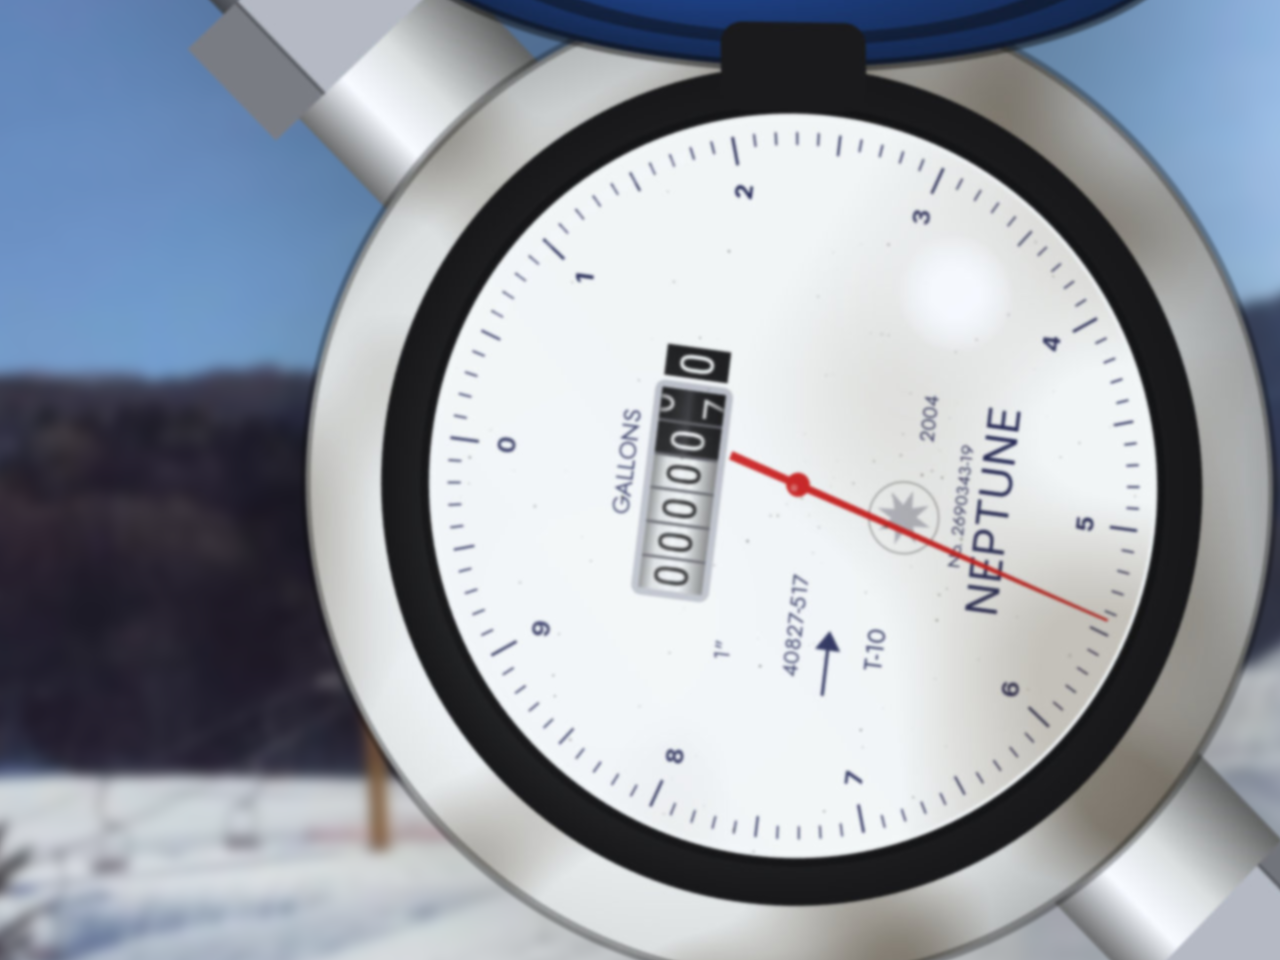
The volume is 65.4 (gal)
